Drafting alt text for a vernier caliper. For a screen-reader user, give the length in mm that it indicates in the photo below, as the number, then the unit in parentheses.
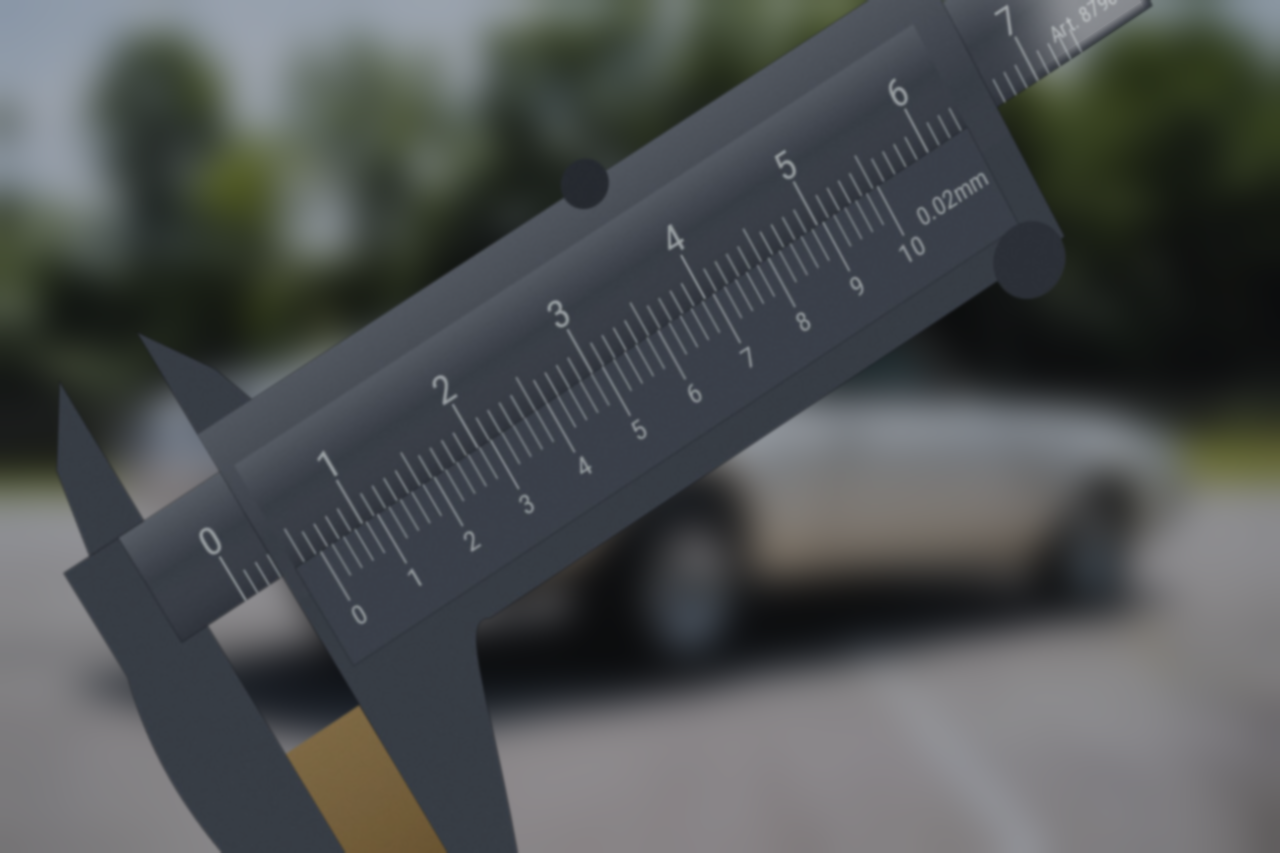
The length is 6.4 (mm)
